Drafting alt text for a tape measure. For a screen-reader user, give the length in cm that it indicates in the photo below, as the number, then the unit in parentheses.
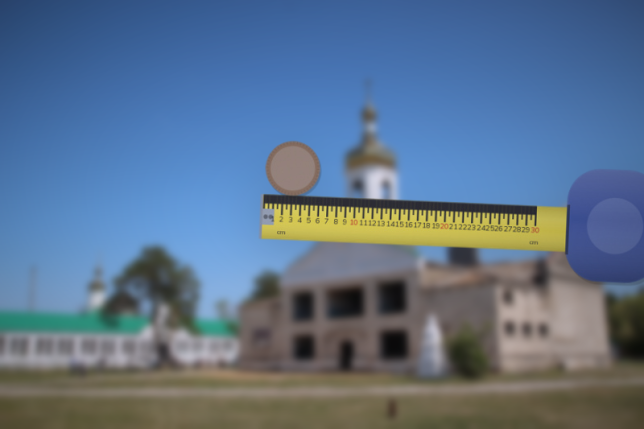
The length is 6 (cm)
